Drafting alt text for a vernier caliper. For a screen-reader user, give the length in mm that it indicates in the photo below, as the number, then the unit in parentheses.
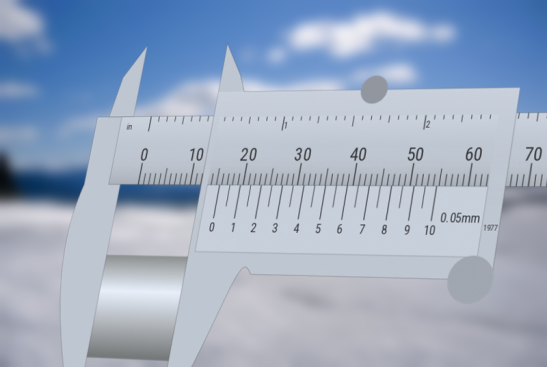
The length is 15.6 (mm)
